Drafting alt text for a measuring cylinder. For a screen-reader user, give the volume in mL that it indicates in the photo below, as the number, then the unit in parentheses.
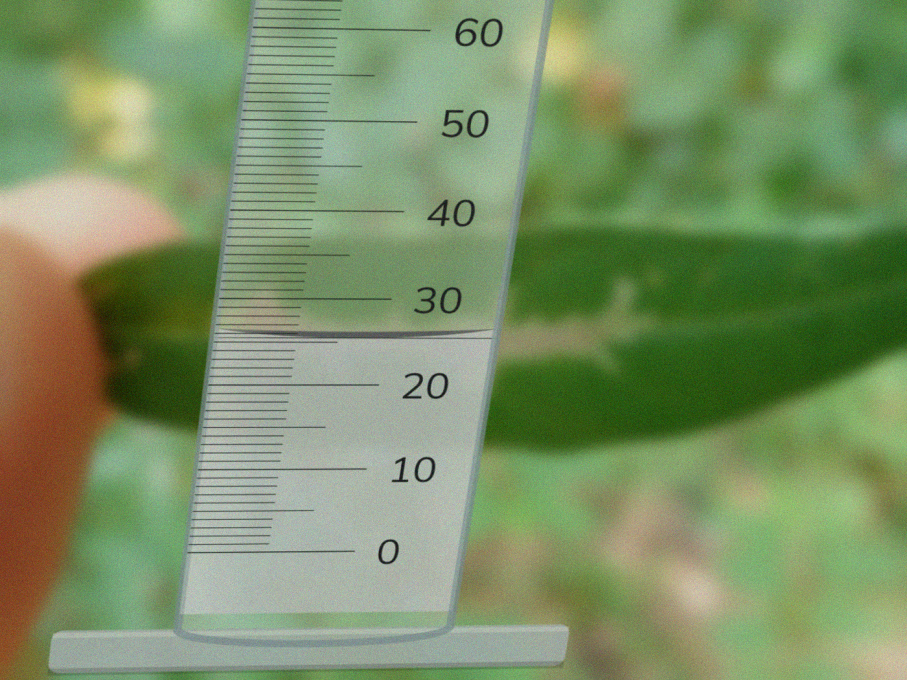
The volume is 25.5 (mL)
